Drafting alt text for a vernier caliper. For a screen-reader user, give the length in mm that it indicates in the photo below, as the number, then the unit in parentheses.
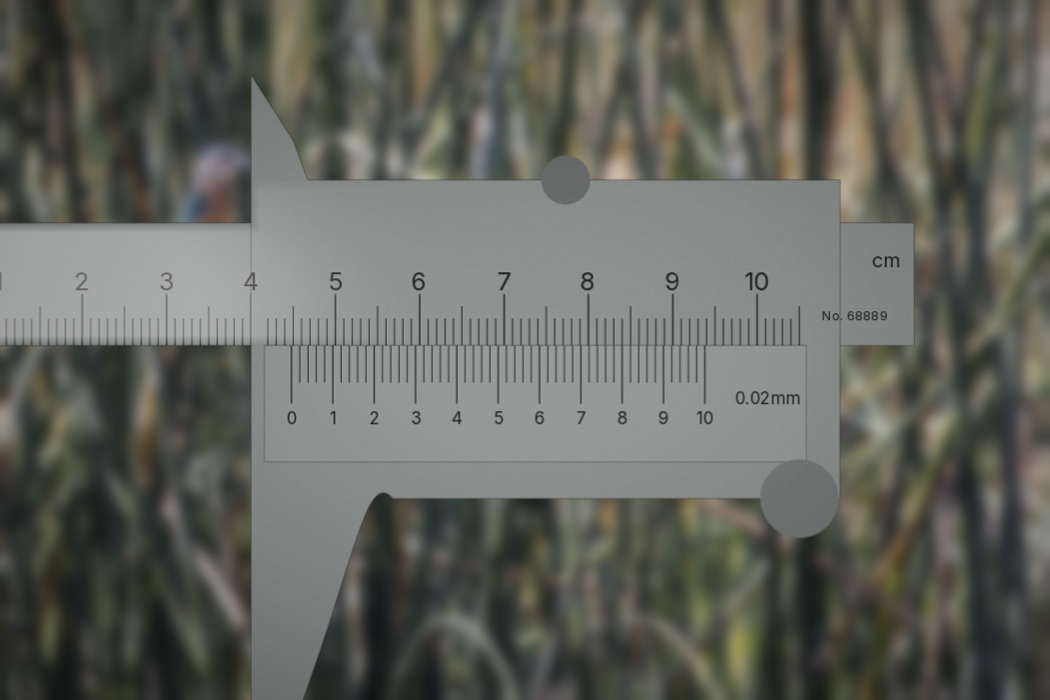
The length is 44.8 (mm)
